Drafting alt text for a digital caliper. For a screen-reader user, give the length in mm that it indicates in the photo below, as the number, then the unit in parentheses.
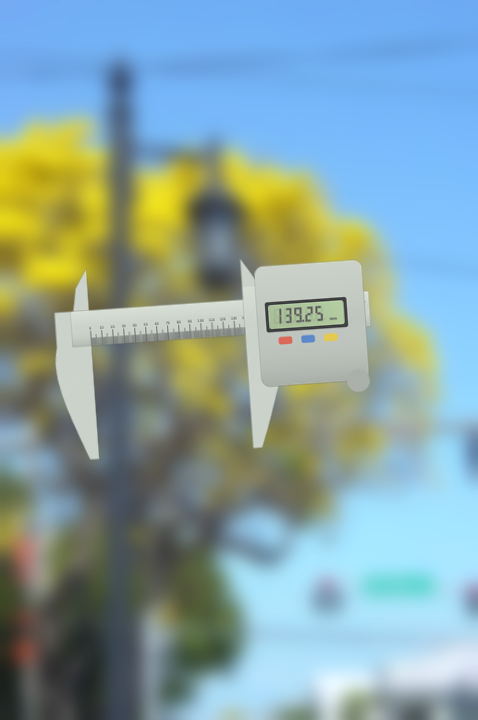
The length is 139.25 (mm)
